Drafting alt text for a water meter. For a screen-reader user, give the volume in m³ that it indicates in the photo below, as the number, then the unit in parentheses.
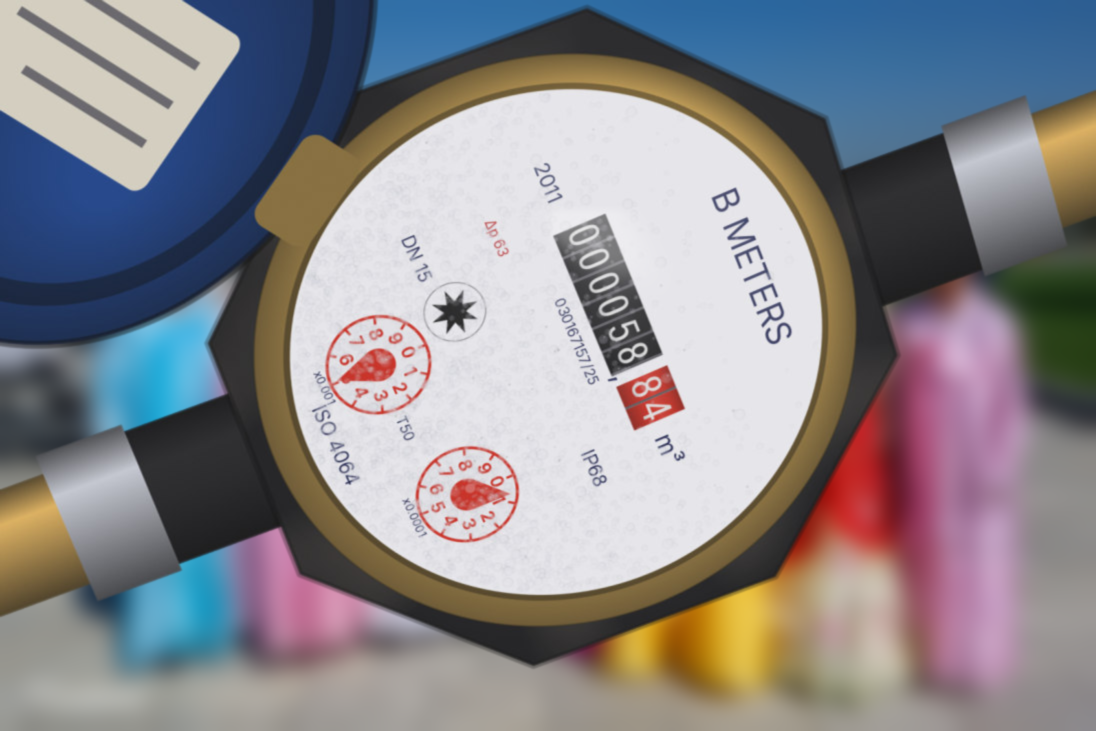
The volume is 58.8450 (m³)
